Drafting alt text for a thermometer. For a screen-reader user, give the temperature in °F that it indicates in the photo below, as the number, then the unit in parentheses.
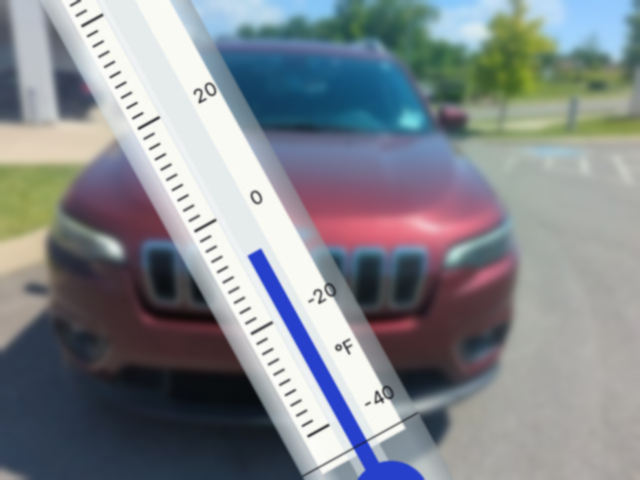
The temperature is -8 (°F)
